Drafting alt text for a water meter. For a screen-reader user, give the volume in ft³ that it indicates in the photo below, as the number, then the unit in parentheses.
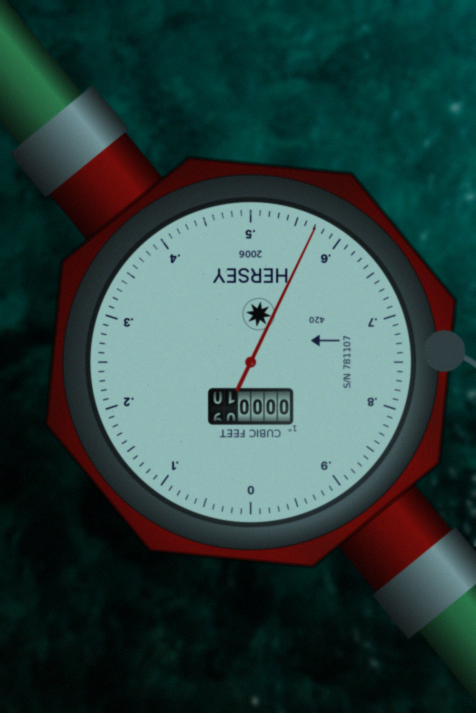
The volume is 9.57 (ft³)
